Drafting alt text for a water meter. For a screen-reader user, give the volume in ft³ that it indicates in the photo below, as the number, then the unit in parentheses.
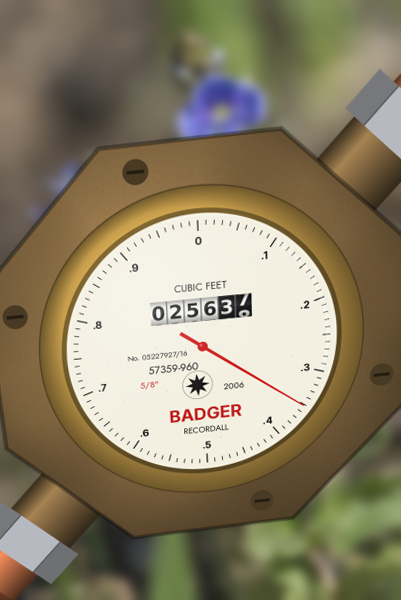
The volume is 25637.35 (ft³)
